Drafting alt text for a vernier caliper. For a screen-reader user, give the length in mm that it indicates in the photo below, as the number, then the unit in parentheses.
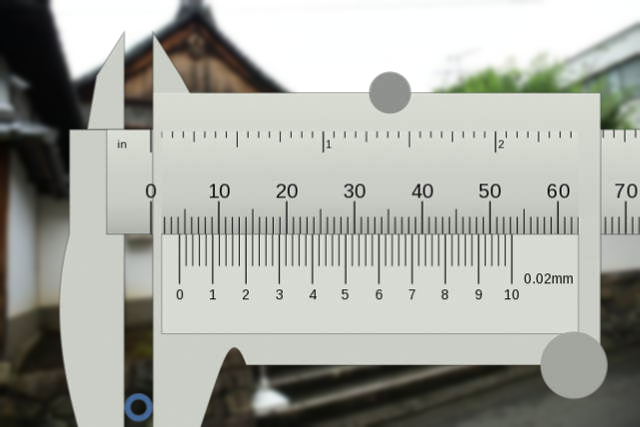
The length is 4.2 (mm)
